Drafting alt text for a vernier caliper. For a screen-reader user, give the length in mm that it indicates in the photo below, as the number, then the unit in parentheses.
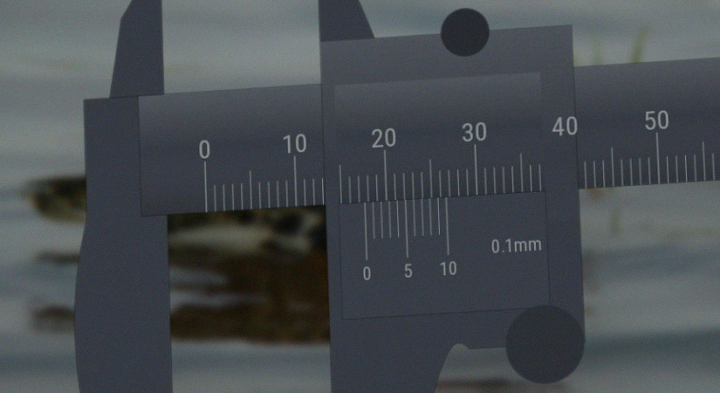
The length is 17.6 (mm)
